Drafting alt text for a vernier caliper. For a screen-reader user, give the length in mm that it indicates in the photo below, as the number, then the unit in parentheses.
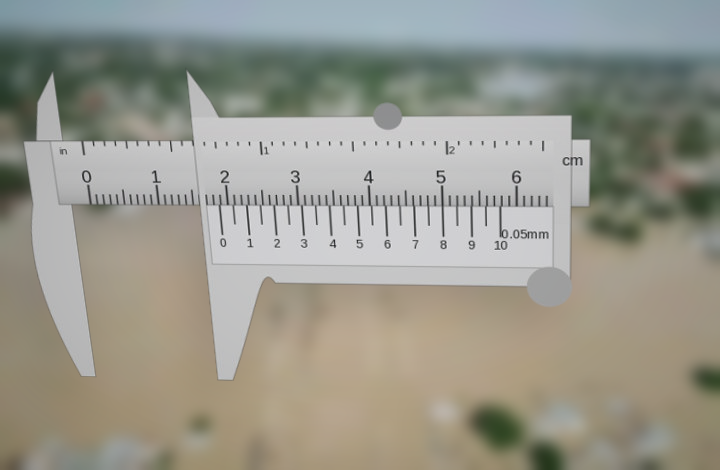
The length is 18.8 (mm)
